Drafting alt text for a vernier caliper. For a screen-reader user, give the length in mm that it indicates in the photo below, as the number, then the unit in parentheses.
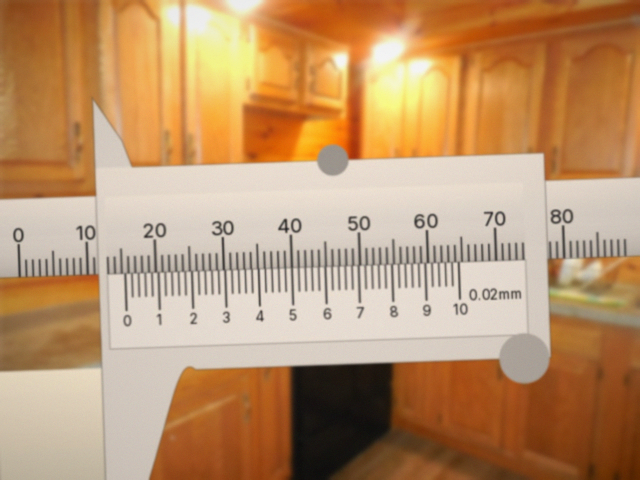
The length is 15.5 (mm)
